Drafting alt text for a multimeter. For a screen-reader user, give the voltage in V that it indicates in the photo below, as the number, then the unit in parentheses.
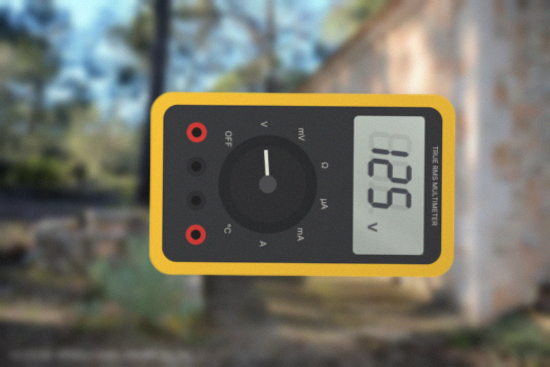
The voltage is 125 (V)
